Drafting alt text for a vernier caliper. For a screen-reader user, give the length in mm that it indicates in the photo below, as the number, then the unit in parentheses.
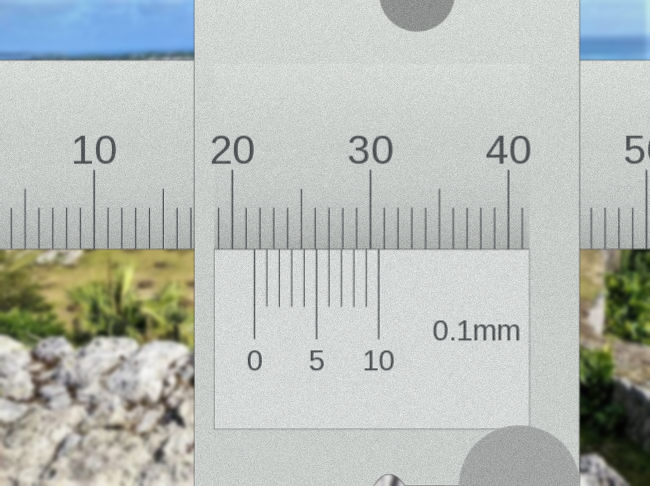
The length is 21.6 (mm)
